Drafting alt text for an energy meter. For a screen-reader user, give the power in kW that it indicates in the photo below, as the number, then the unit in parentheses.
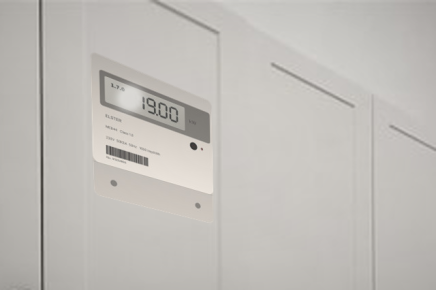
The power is 19.00 (kW)
